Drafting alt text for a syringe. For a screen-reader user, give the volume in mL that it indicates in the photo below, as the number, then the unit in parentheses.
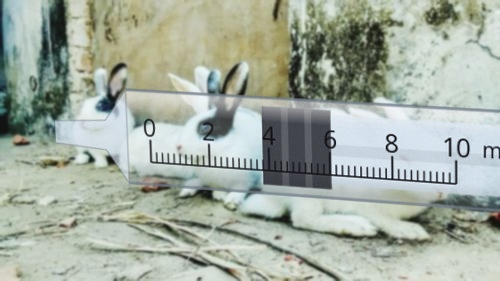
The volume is 3.8 (mL)
